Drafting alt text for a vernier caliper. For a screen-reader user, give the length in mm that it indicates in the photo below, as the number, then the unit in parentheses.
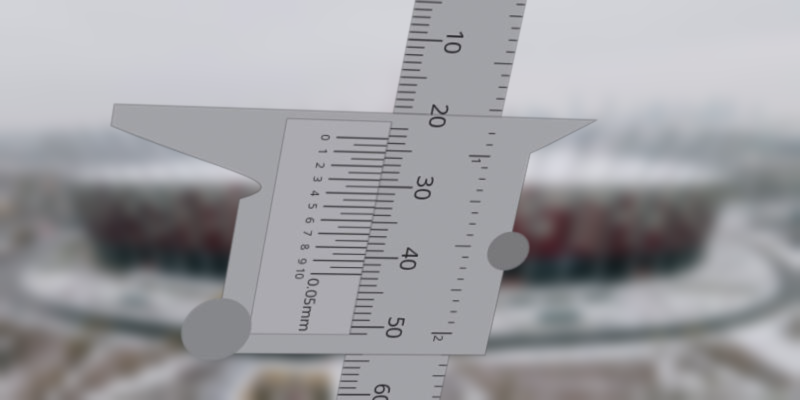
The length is 23.4 (mm)
